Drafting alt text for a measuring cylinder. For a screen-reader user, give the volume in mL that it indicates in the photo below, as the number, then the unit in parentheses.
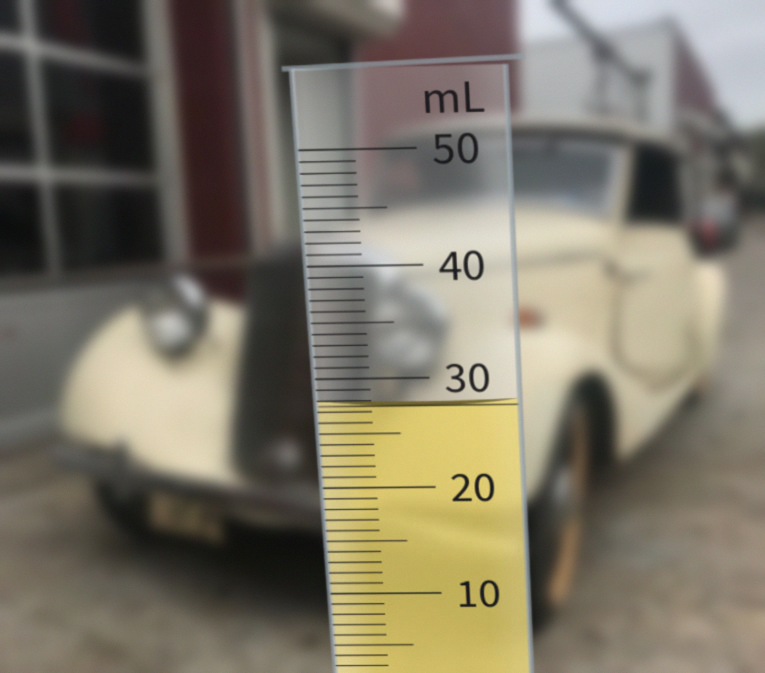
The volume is 27.5 (mL)
